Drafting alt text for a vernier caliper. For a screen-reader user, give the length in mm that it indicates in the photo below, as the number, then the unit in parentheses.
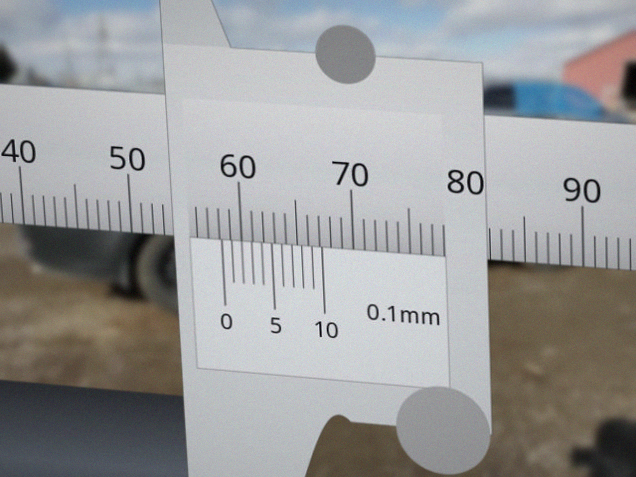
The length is 58.2 (mm)
